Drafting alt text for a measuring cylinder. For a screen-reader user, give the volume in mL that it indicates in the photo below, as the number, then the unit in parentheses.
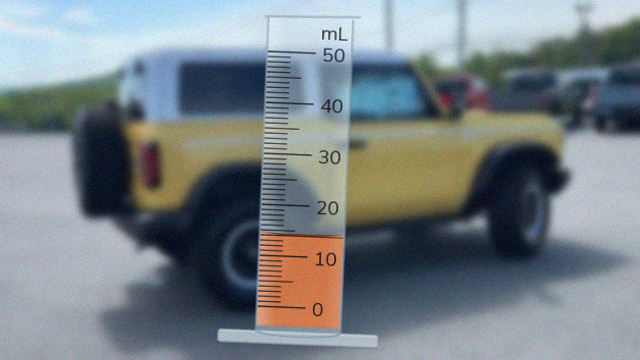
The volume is 14 (mL)
